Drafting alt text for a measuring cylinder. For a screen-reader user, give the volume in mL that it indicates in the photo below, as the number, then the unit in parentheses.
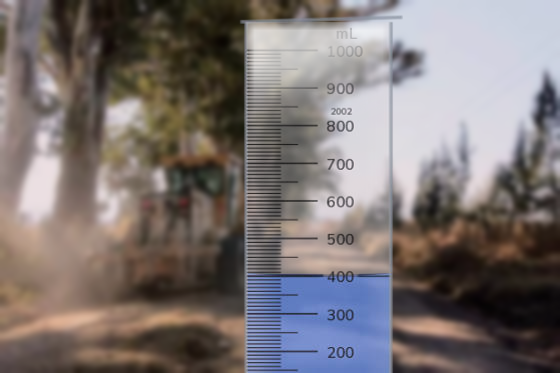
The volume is 400 (mL)
